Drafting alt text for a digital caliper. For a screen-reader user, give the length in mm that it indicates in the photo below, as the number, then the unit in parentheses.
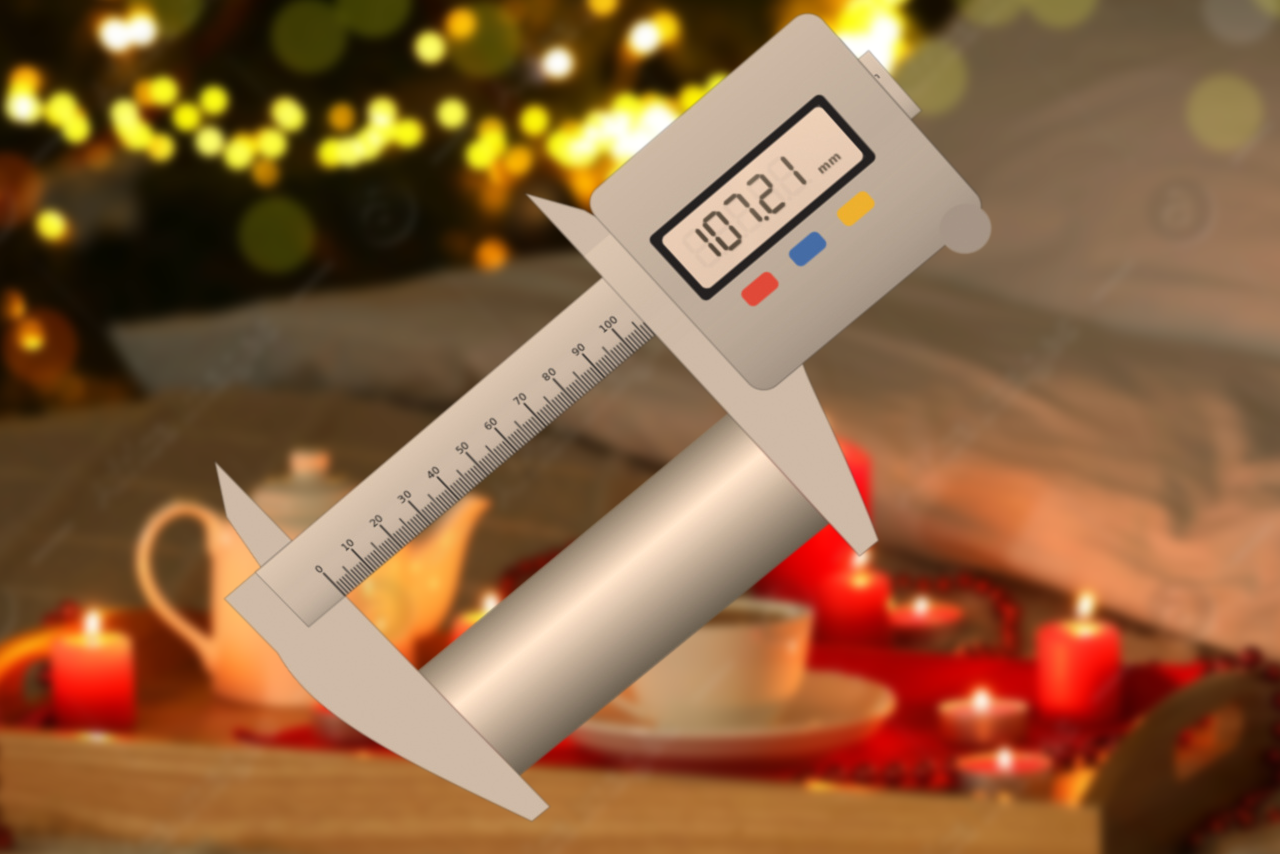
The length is 107.21 (mm)
